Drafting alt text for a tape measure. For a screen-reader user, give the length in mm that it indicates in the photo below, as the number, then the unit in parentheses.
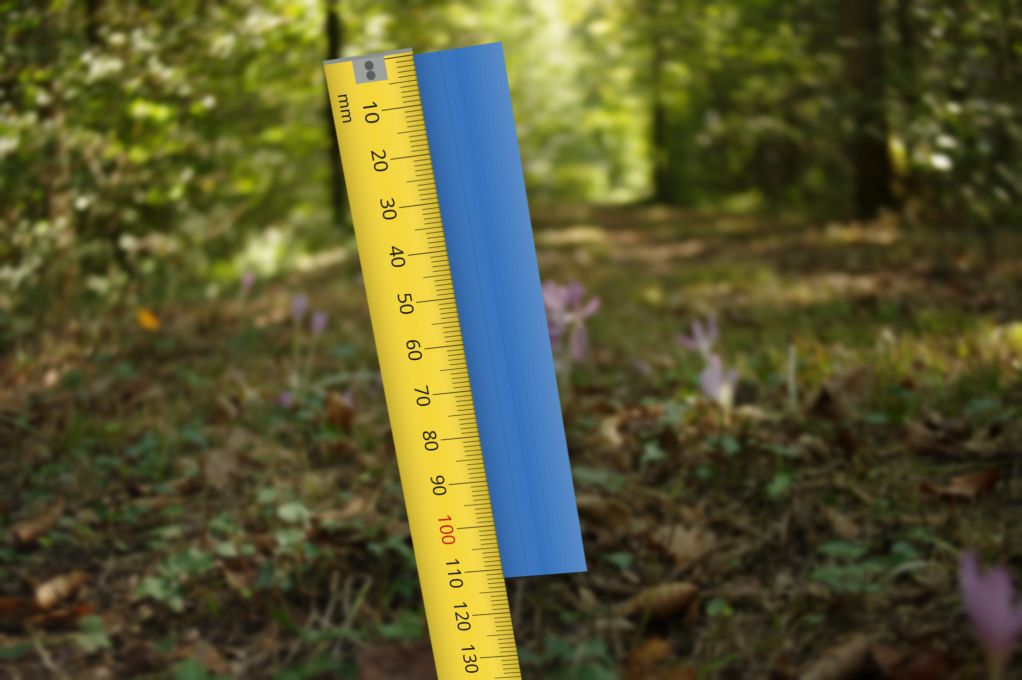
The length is 112 (mm)
